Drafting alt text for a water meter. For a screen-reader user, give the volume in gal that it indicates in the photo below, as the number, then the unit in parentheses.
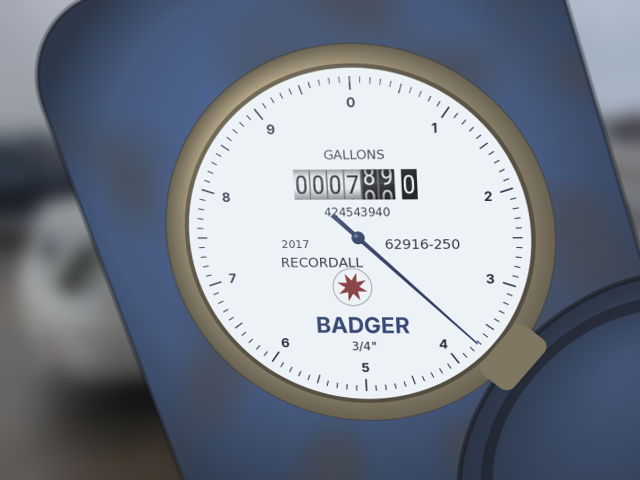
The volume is 7893.7 (gal)
